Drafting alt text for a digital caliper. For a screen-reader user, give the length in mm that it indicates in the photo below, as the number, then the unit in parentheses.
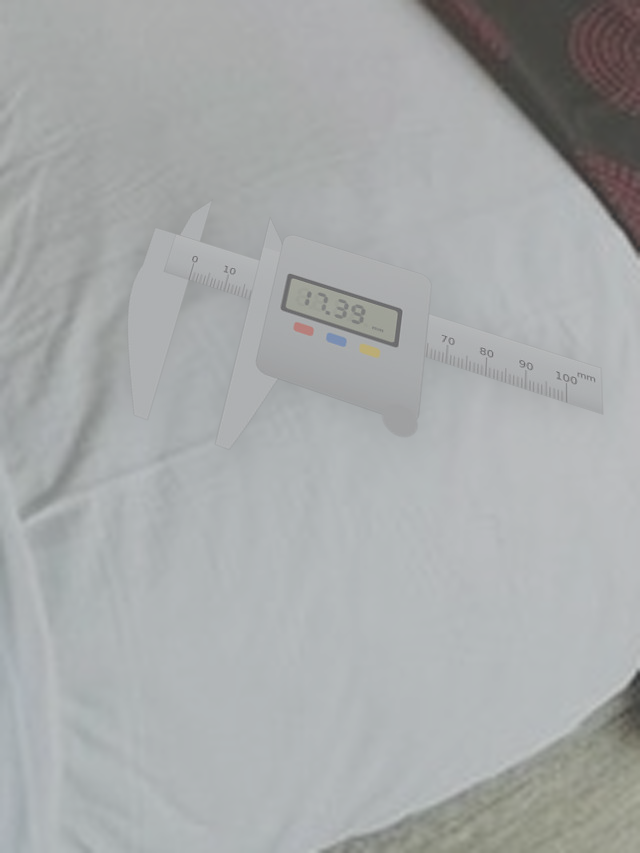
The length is 17.39 (mm)
